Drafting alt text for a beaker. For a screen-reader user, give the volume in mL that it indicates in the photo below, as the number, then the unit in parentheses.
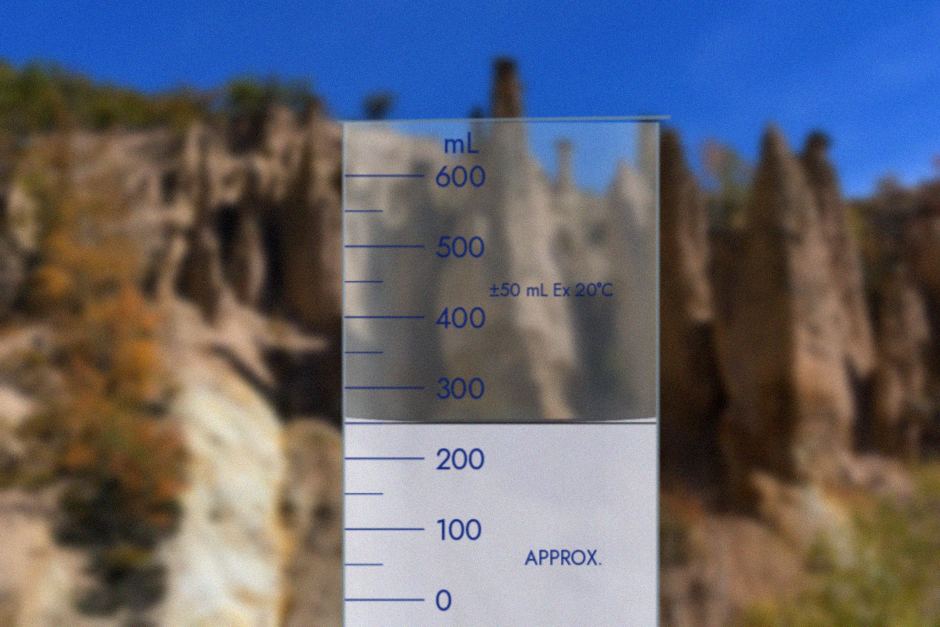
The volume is 250 (mL)
